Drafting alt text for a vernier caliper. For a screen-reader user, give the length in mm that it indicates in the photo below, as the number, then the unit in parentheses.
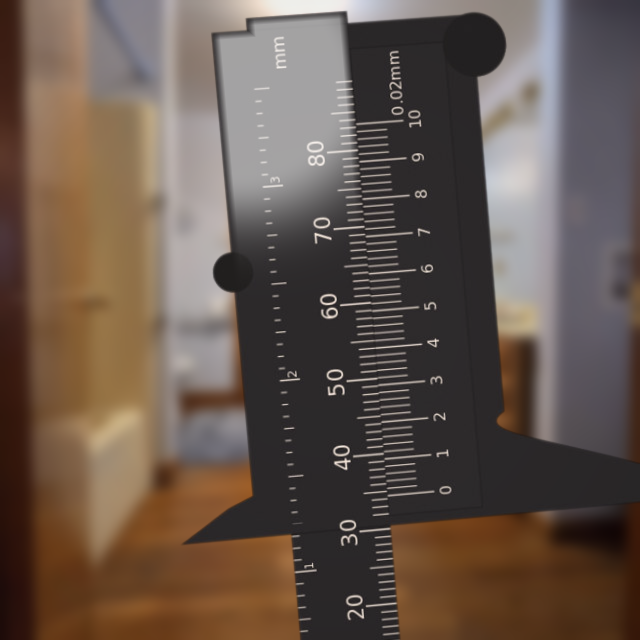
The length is 34.4 (mm)
